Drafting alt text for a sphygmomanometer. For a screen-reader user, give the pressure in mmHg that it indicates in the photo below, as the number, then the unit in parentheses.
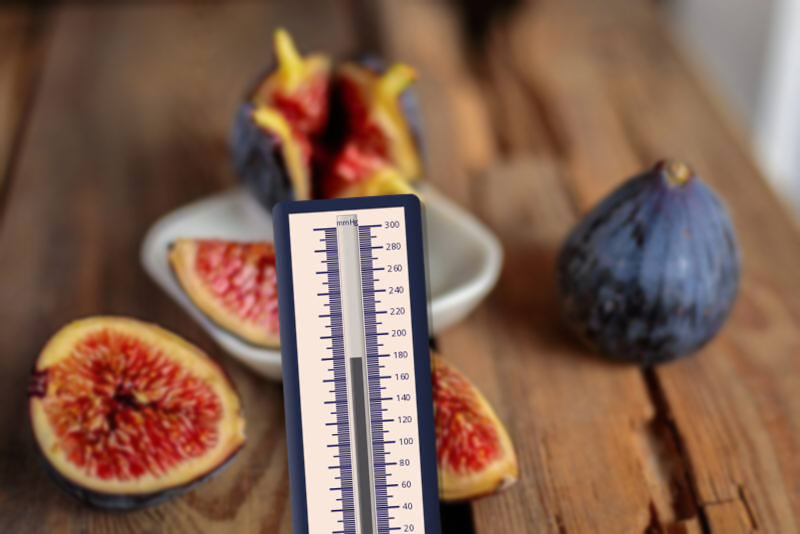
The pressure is 180 (mmHg)
